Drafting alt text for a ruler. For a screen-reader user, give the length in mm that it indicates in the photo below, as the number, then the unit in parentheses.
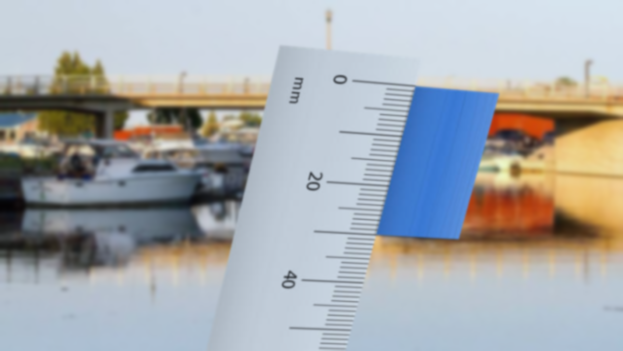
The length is 30 (mm)
